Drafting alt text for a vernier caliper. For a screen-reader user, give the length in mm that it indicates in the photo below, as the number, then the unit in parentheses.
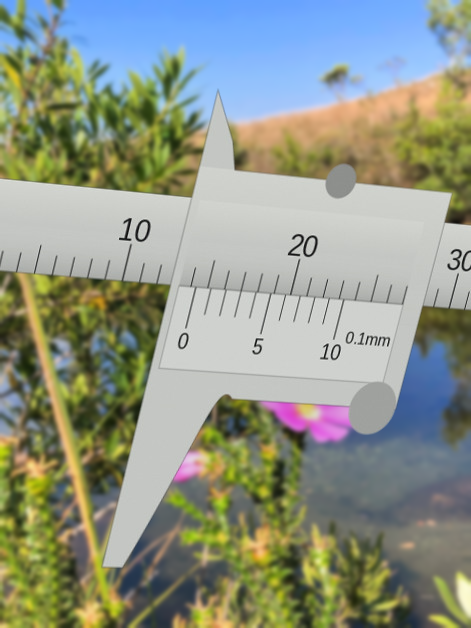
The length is 14.3 (mm)
